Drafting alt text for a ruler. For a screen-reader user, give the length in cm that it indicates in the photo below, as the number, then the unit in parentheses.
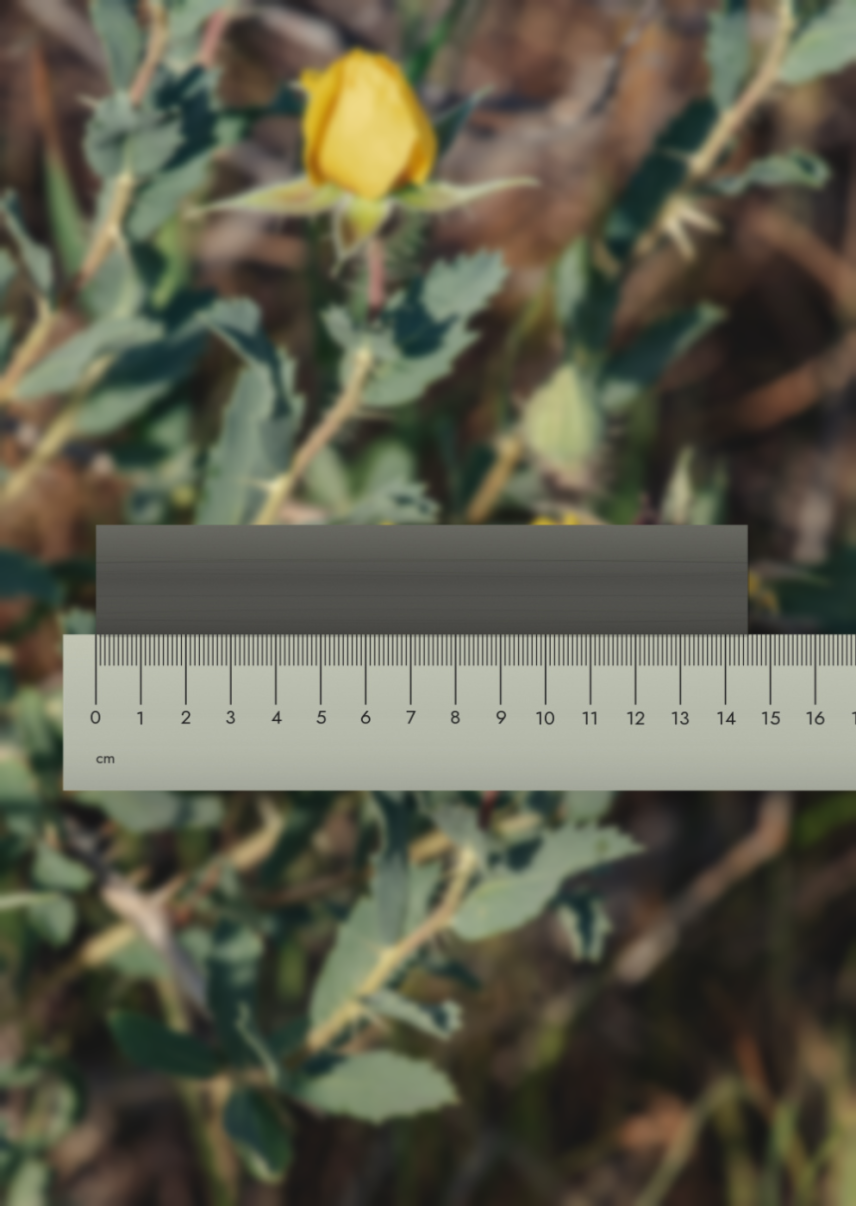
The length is 14.5 (cm)
